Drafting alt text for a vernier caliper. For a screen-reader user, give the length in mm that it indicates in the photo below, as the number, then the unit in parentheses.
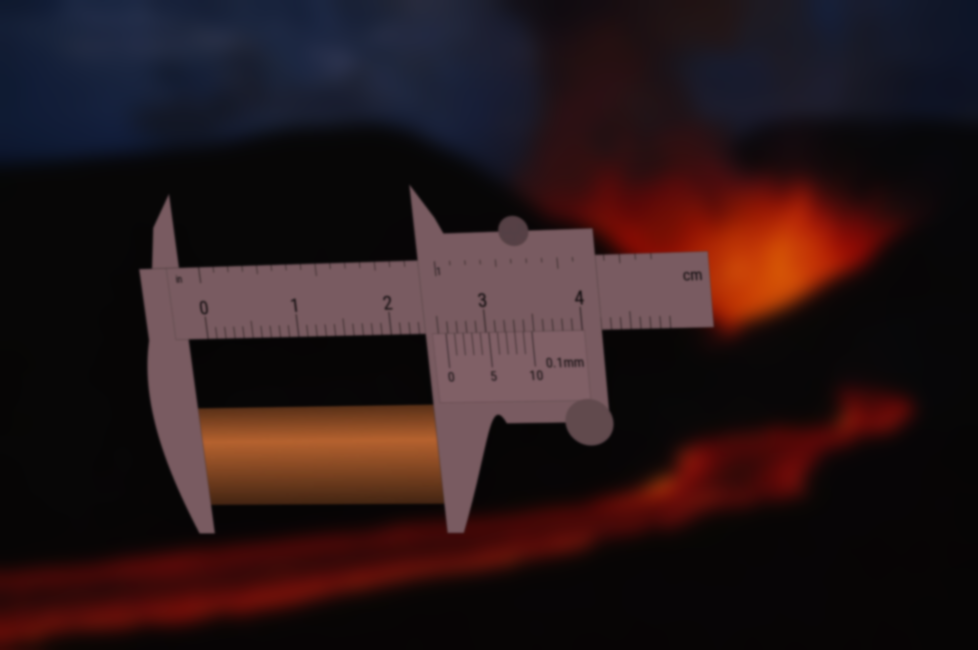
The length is 25.8 (mm)
